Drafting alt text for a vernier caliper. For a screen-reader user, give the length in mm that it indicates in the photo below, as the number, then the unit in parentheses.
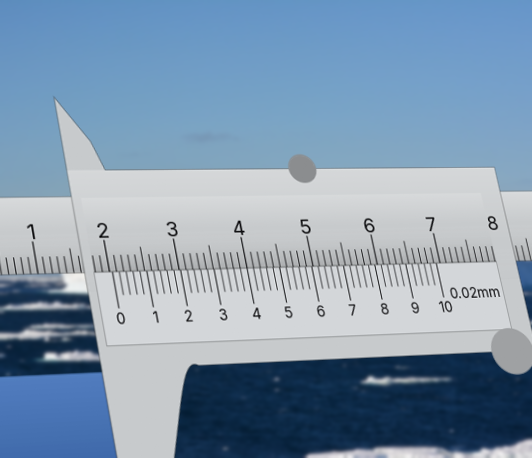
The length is 20.4 (mm)
